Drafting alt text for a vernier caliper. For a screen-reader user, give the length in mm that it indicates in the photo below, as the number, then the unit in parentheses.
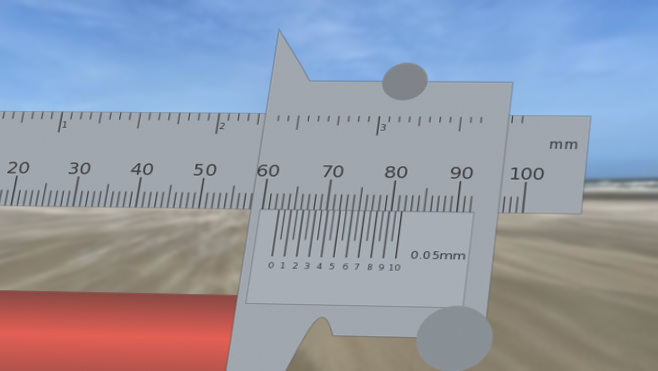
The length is 62.6 (mm)
